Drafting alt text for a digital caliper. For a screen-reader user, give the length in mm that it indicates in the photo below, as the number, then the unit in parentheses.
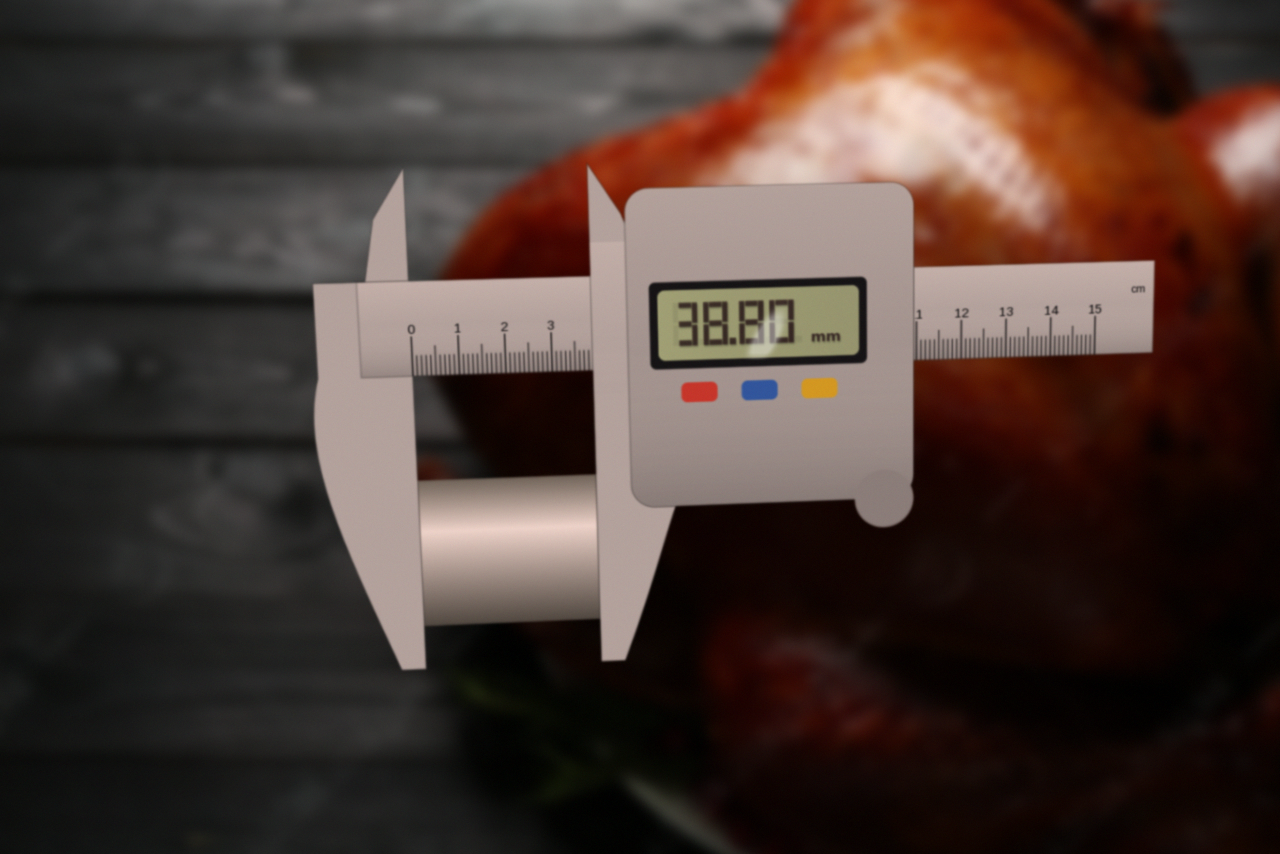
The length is 38.80 (mm)
